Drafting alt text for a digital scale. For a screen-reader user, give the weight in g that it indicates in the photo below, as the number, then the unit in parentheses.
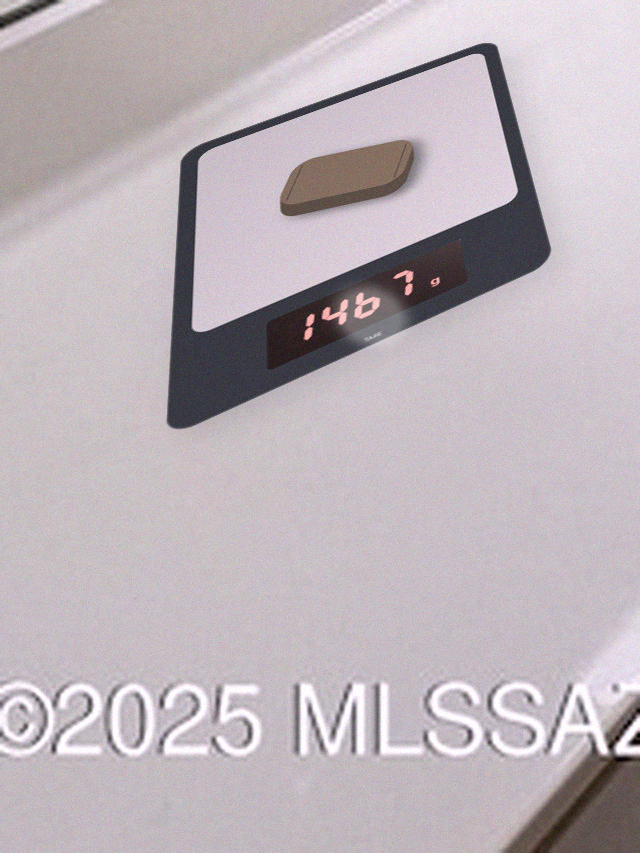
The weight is 1467 (g)
